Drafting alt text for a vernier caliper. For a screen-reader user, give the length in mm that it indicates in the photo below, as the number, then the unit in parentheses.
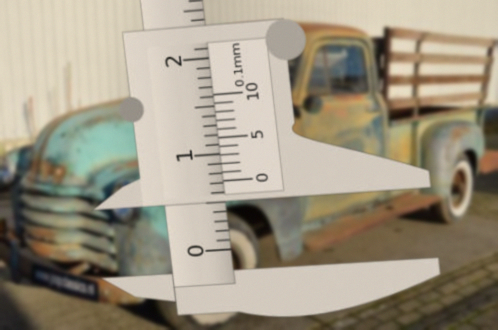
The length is 7.2 (mm)
